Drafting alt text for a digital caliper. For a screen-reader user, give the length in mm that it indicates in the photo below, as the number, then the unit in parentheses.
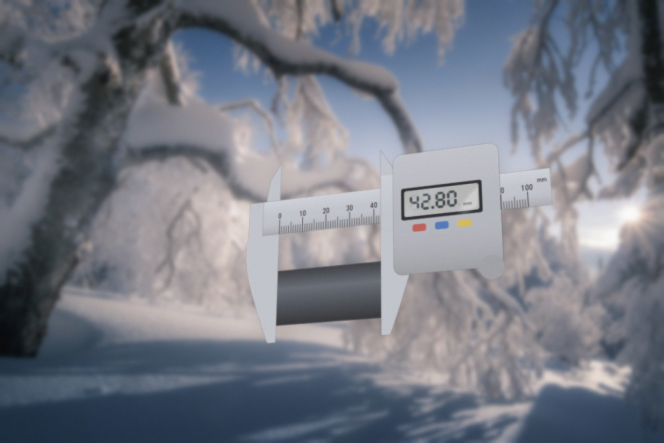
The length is 42.80 (mm)
